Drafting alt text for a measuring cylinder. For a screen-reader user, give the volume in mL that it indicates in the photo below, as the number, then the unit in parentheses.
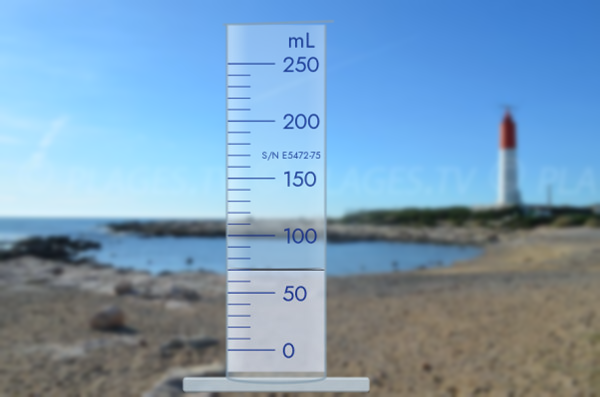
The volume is 70 (mL)
